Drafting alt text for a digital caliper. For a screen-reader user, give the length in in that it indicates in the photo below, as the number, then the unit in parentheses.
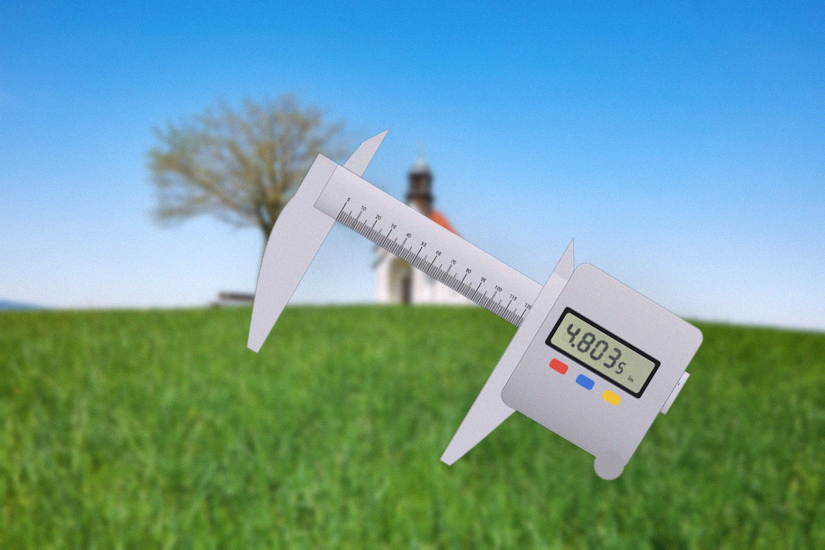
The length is 4.8035 (in)
